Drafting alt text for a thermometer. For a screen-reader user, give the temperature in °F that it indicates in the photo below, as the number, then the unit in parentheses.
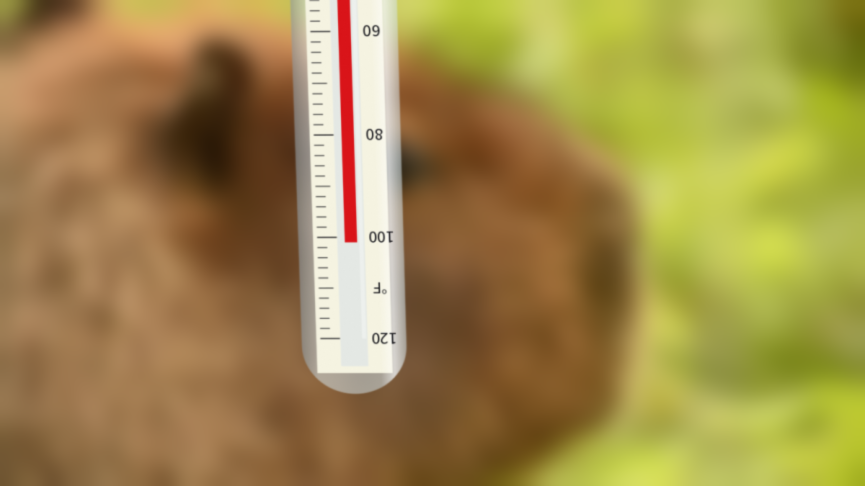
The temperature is 101 (°F)
